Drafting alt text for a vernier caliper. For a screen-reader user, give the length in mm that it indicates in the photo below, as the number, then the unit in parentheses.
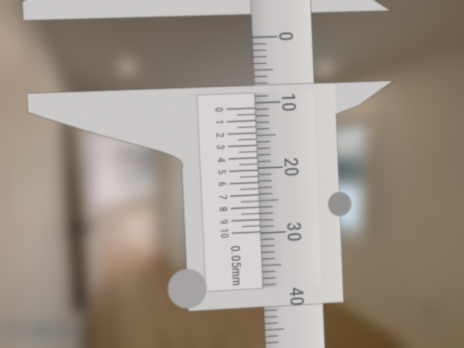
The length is 10.8 (mm)
